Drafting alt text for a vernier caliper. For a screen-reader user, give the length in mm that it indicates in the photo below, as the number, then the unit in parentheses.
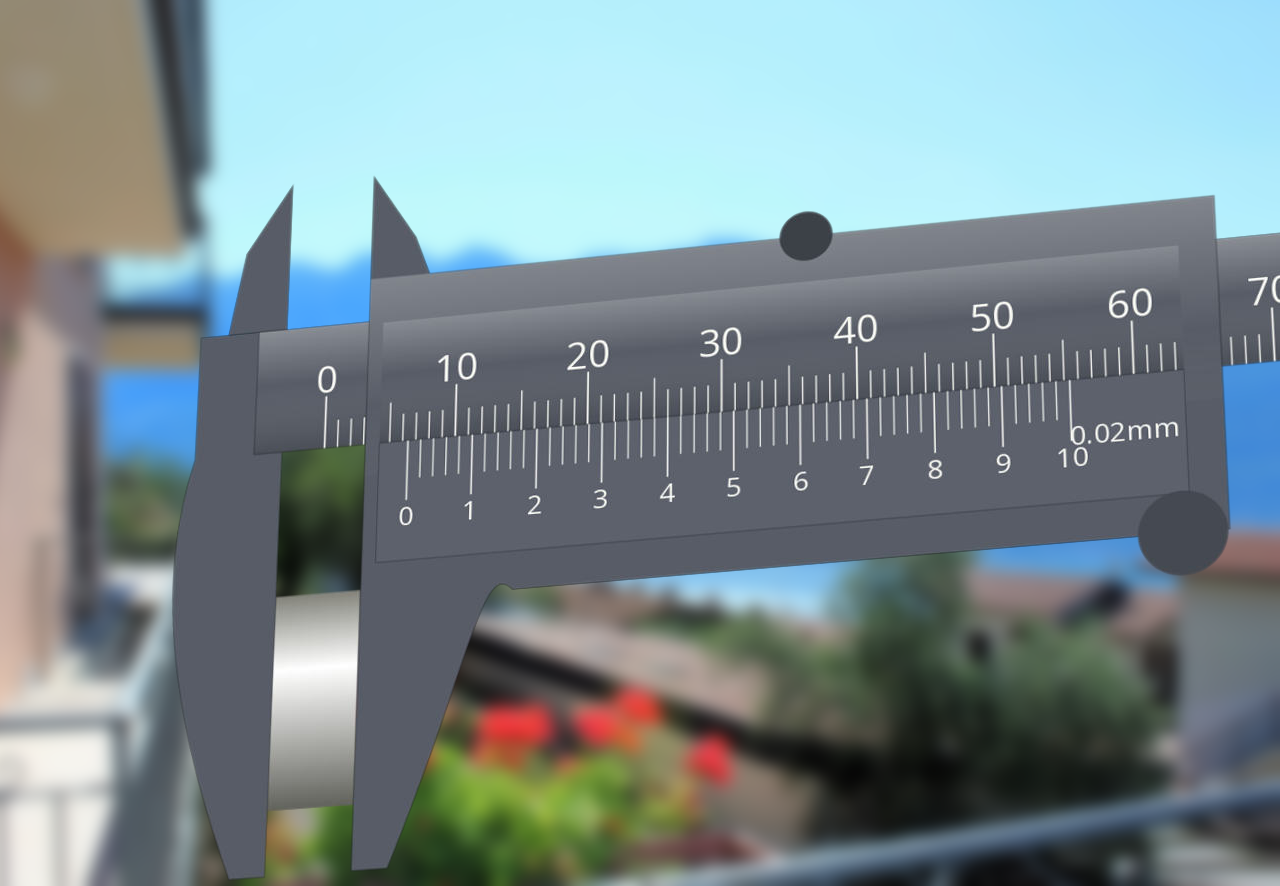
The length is 6.4 (mm)
